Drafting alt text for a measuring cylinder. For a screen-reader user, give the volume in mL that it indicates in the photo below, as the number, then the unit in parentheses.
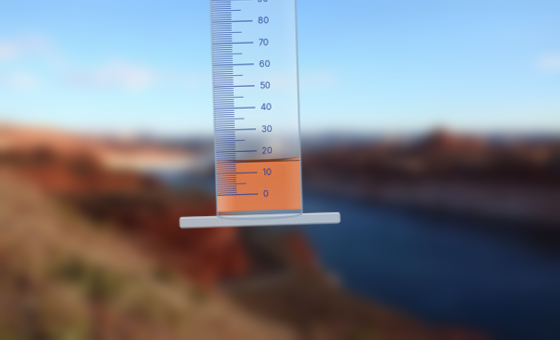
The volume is 15 (mL)
